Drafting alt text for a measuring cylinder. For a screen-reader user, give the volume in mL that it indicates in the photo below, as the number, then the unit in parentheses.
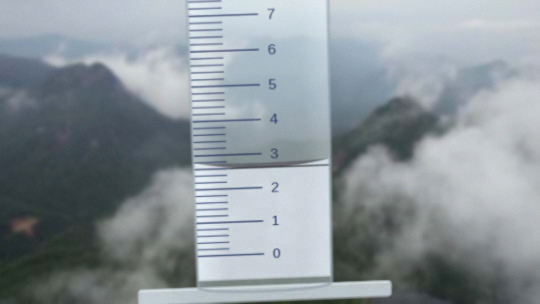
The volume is 2.6 (mL)
